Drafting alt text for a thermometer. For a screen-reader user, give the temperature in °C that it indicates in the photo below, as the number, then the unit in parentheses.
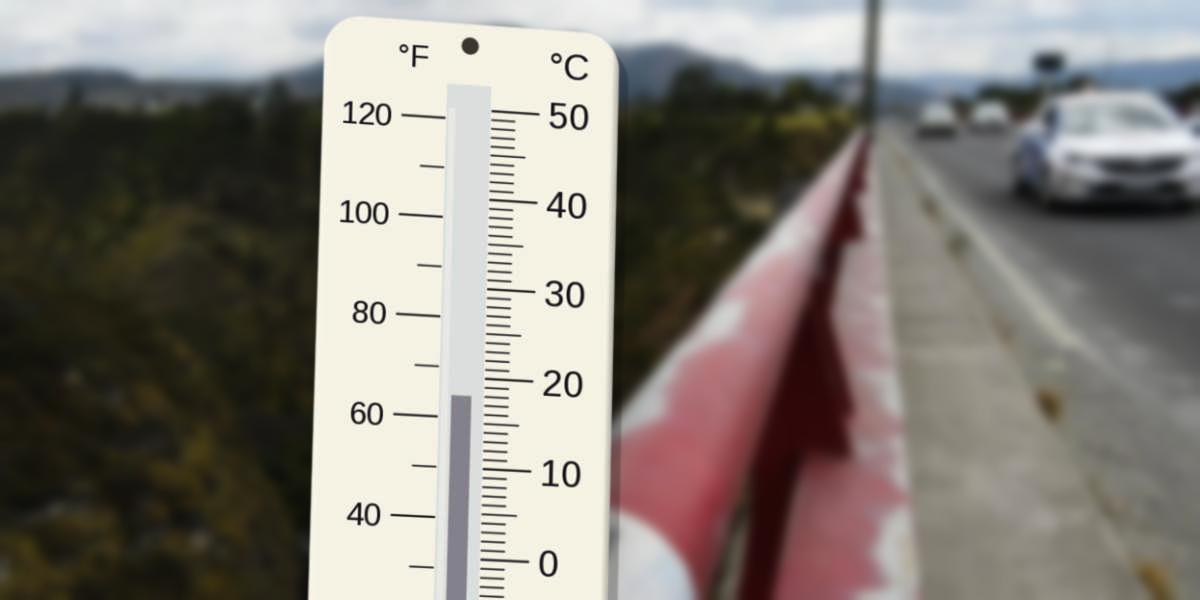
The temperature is 18 (°C)
